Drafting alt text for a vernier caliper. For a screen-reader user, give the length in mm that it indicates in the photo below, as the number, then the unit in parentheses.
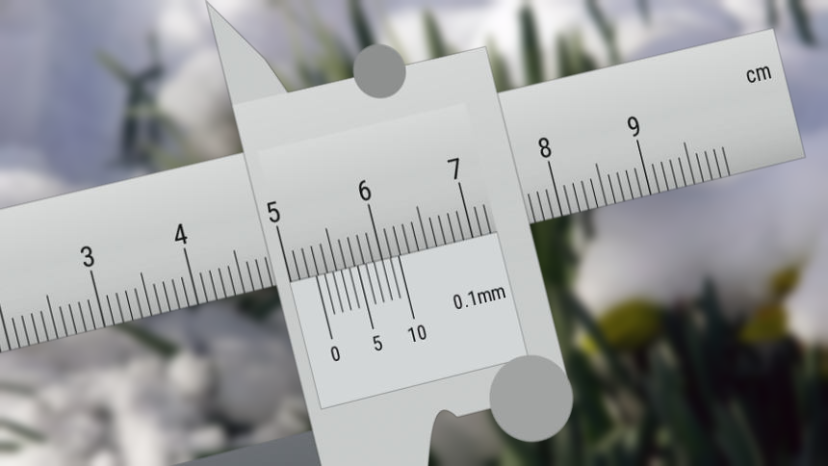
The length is 52.8 (mm)
